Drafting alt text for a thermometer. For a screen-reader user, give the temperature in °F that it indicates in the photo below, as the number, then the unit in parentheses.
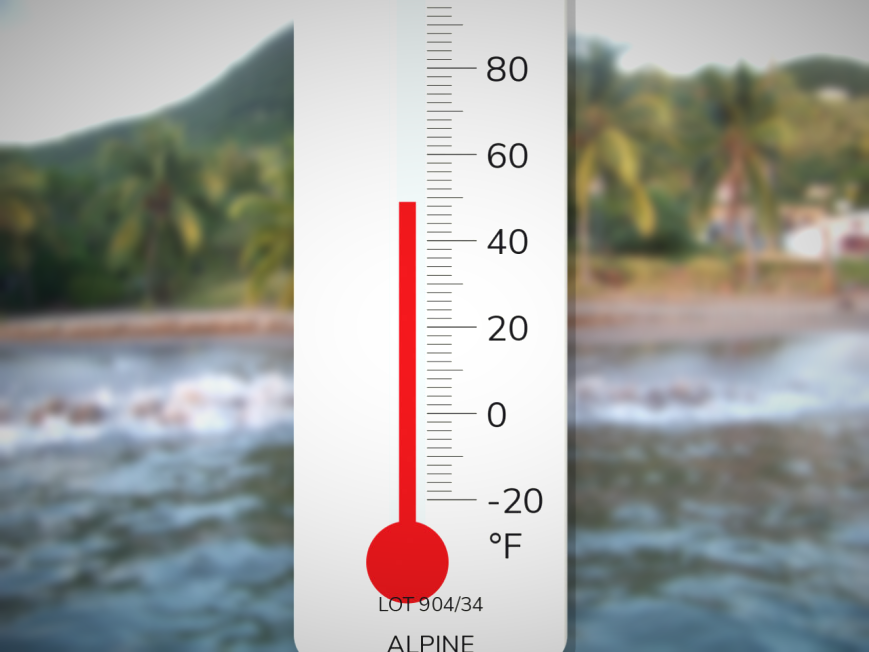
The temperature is 49 (°F)
